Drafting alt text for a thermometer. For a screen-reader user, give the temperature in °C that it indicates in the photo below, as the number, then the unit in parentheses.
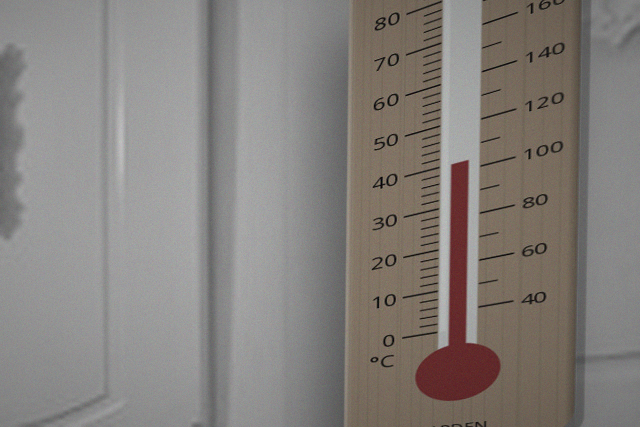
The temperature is 40 (°C)
